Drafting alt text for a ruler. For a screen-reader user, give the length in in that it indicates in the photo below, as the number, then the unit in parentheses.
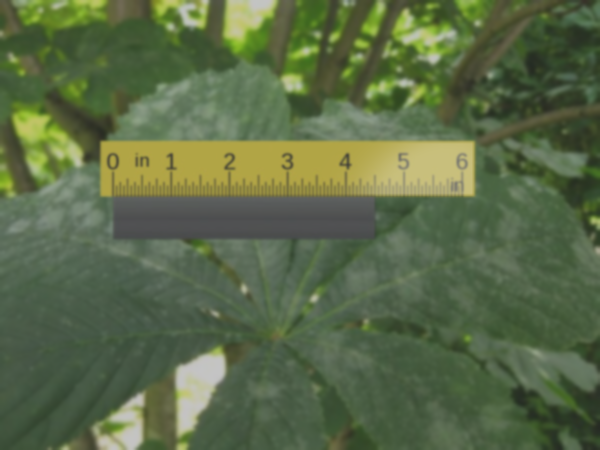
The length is 4.5 (in)
